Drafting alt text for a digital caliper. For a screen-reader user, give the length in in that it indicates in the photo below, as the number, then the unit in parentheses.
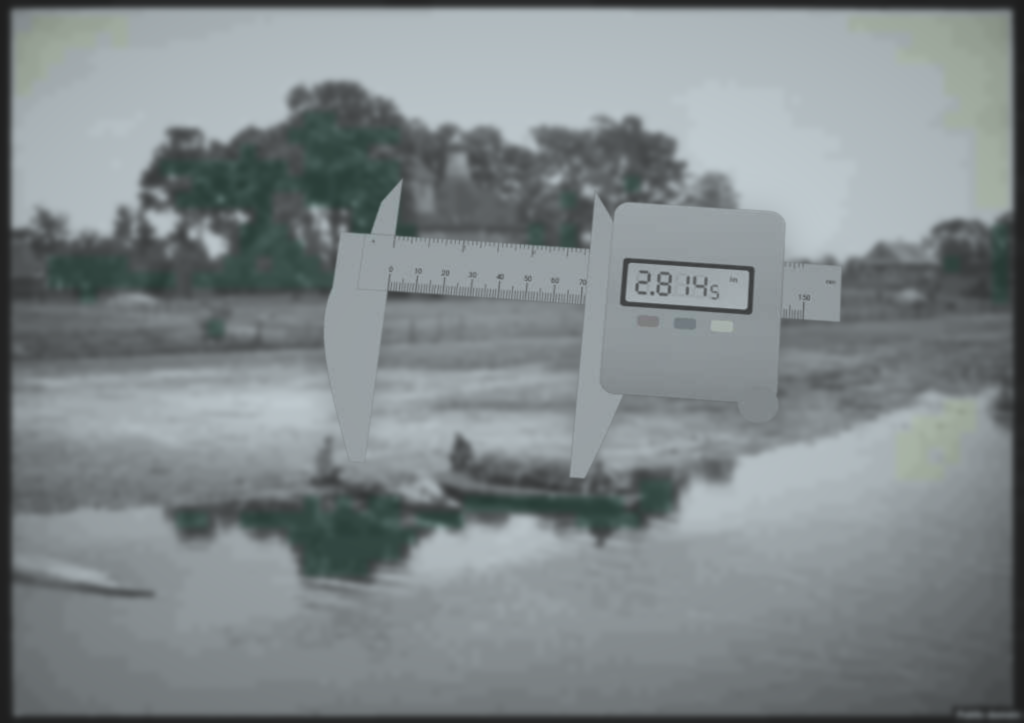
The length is 2.8145 (in)
